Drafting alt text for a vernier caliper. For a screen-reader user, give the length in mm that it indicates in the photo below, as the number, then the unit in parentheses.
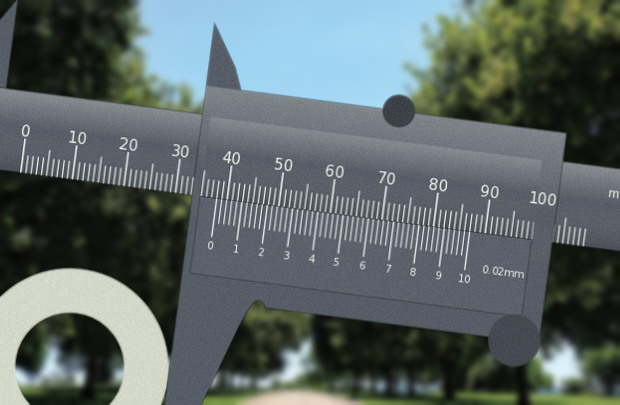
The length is 38.0 (mm)
